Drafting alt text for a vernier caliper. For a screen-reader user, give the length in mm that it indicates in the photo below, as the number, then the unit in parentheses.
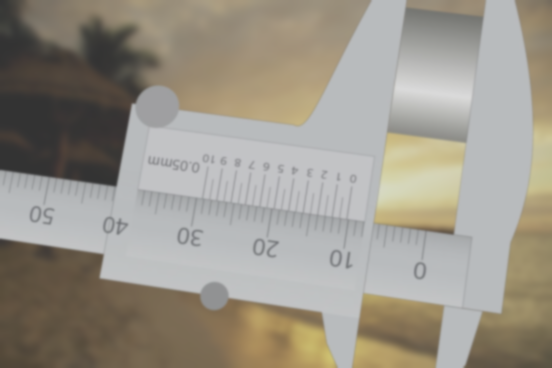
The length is 10.2 (mm)
